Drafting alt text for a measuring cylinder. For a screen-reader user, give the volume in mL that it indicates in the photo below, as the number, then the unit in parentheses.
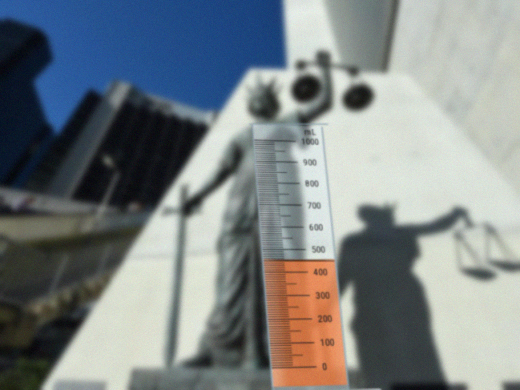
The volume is 450 (mL)
